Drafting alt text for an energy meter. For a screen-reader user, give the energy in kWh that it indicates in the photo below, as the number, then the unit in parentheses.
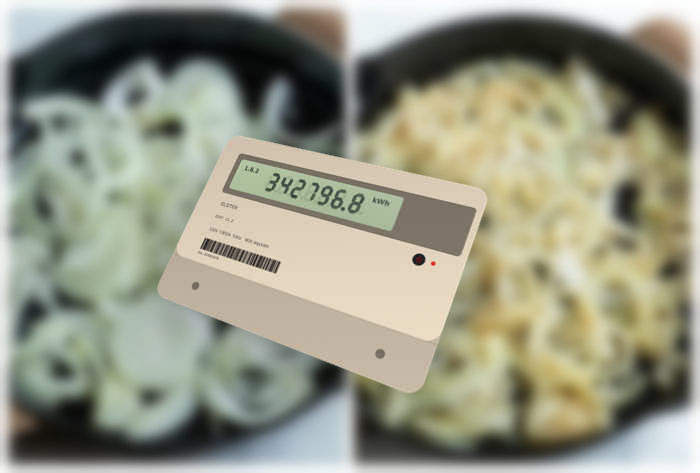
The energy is 342796.8 (kWh)
